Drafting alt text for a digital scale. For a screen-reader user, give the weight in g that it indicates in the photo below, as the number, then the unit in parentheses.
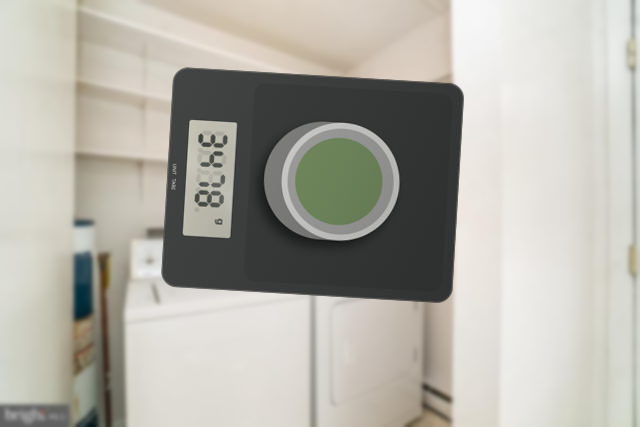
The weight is 3478 (g)
